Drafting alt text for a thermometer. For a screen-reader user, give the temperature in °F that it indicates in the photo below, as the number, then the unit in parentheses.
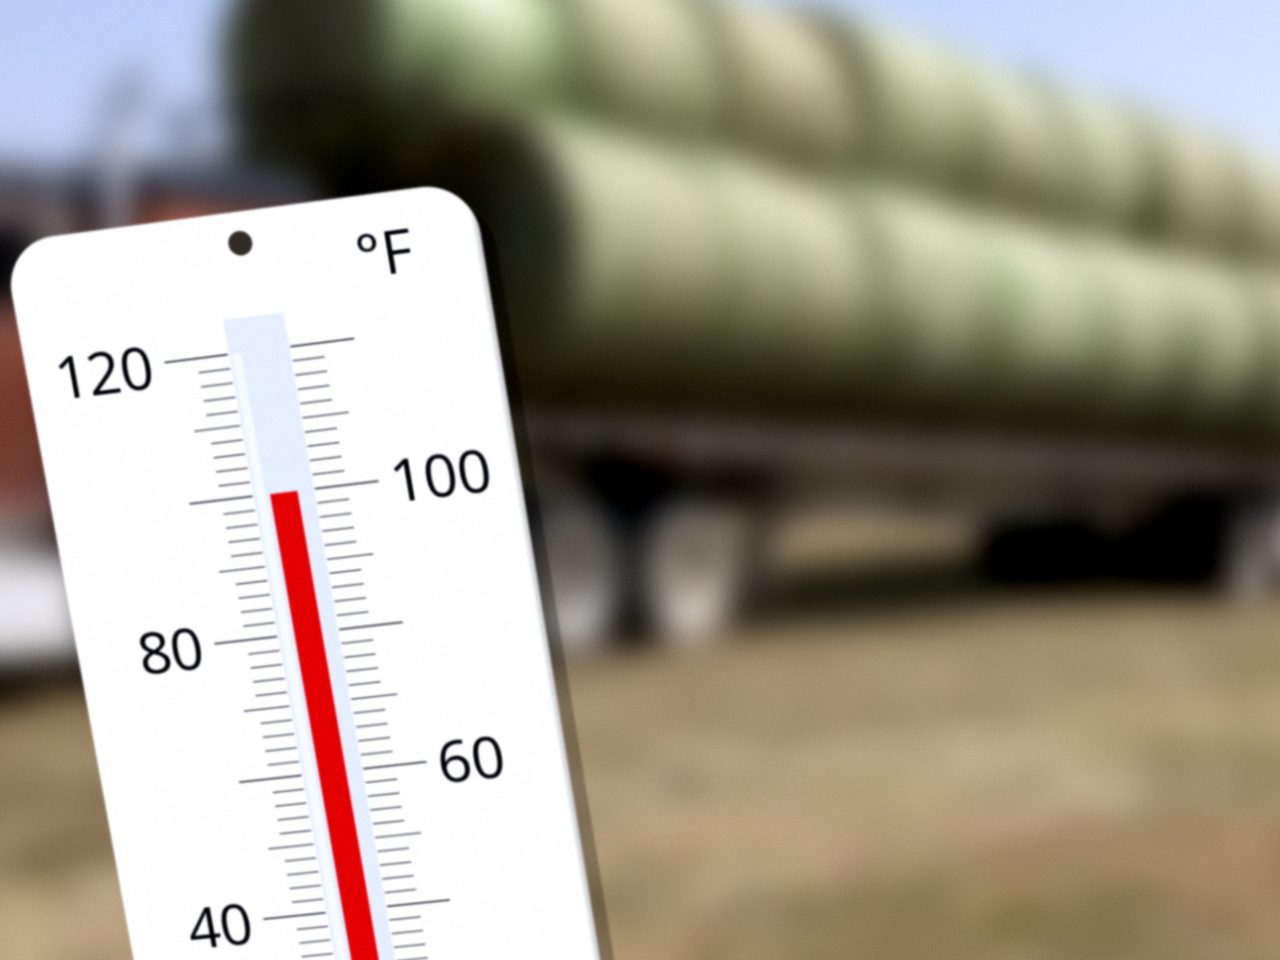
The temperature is 100 (°F)
